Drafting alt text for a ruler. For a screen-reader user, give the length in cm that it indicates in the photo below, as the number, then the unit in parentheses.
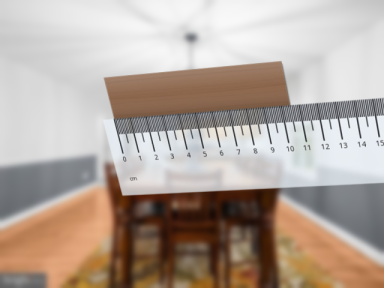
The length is 10.5 (cm)
